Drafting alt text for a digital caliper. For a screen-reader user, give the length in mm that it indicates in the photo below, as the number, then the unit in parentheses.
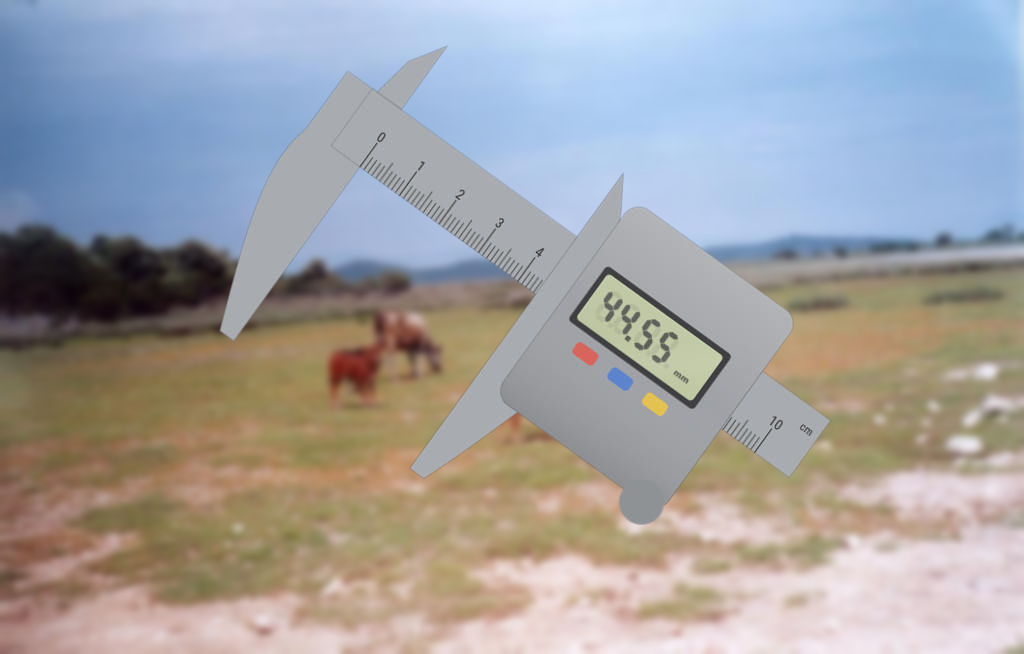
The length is 44.55 (mm)
